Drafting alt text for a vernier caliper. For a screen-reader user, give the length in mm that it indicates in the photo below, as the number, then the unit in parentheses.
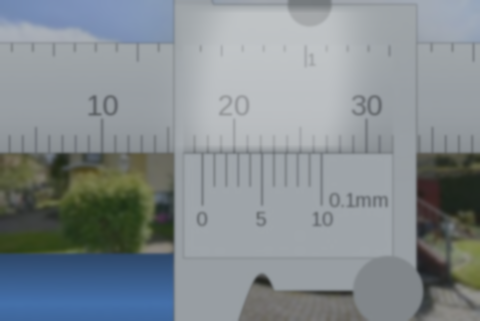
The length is 17.6 (mm)
